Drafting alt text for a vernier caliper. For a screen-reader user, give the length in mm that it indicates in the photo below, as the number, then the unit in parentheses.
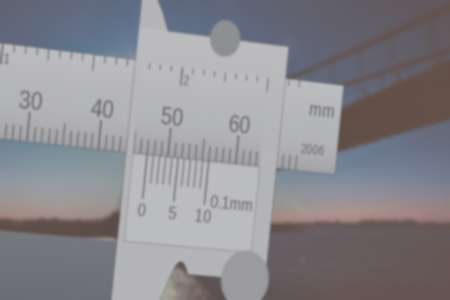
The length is 47.0 (mm)
